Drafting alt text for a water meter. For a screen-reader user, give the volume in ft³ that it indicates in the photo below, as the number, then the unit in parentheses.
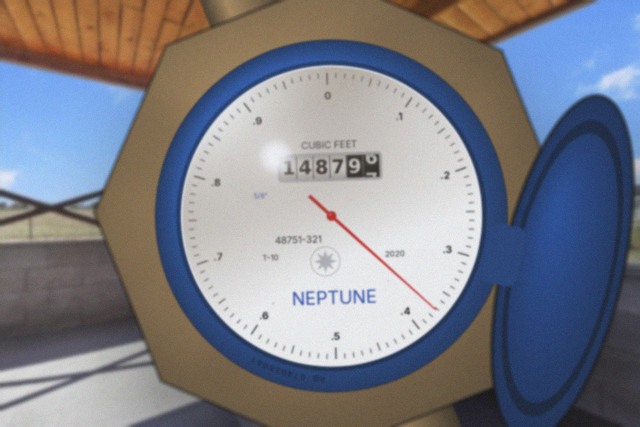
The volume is 148796.37 (ft³)
